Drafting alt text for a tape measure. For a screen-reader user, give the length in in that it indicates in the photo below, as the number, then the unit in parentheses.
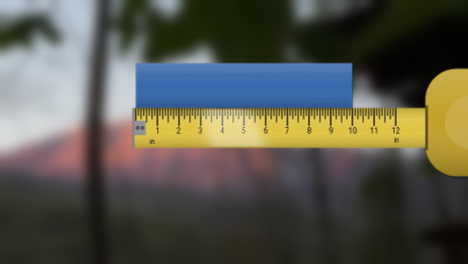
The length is 10 (in)
